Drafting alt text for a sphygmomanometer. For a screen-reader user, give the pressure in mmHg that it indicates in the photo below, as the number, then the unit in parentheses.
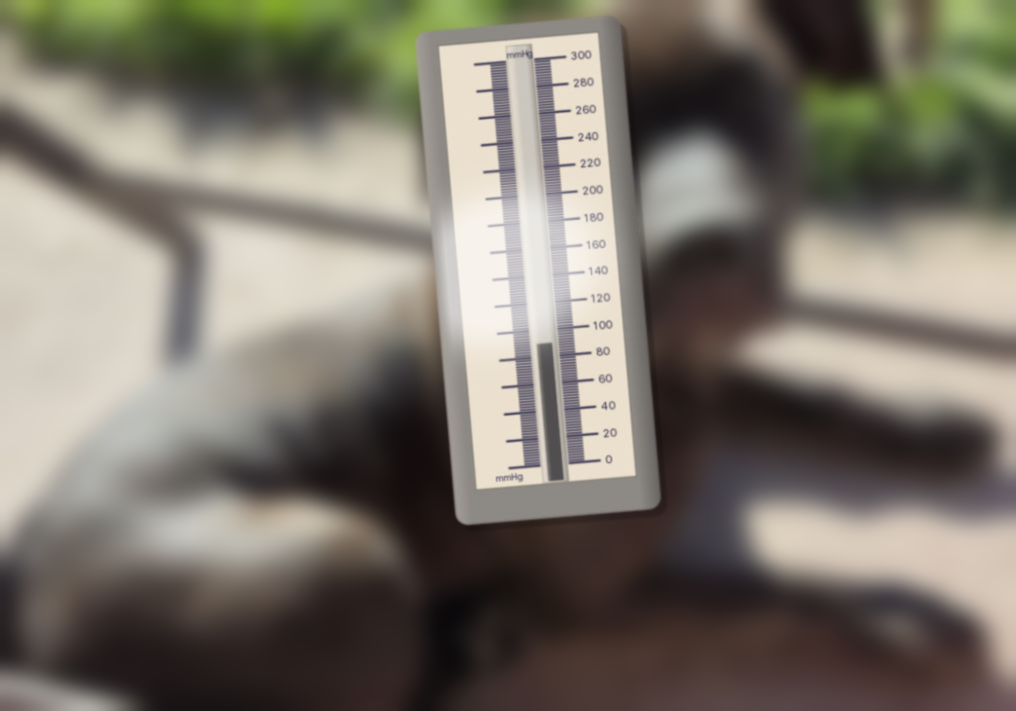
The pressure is 90 (mmHg)
